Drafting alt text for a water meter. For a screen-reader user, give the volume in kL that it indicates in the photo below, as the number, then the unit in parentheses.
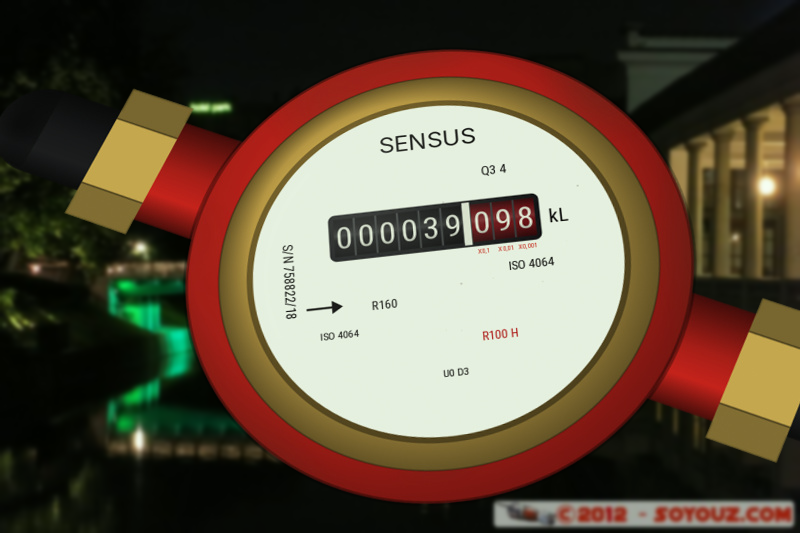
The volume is 39.098 (kL)
